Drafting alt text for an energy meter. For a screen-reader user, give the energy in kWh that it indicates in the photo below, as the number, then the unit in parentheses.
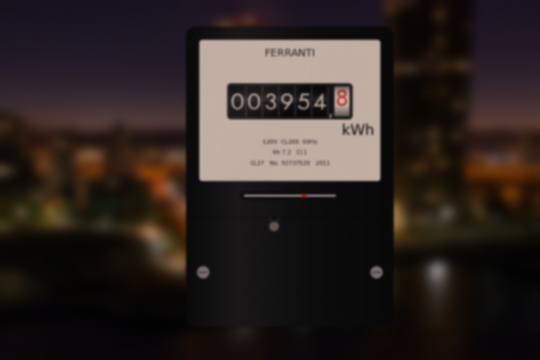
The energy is 3954.8 (kWh)
